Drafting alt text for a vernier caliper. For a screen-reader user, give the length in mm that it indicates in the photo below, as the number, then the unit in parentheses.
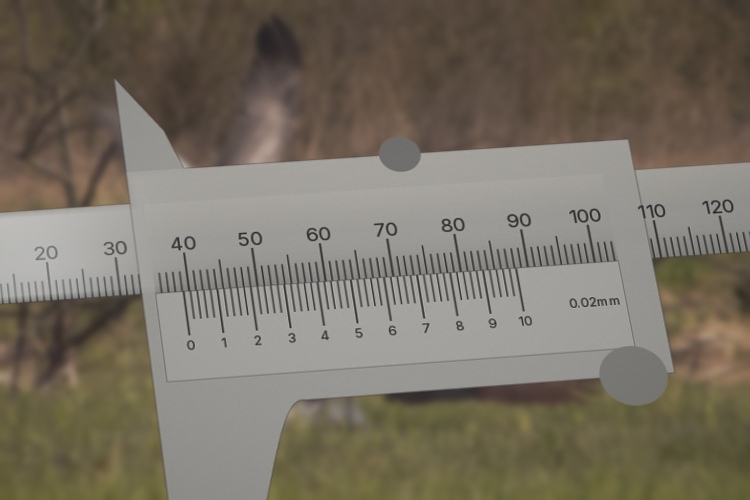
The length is 39.2 (mm)
